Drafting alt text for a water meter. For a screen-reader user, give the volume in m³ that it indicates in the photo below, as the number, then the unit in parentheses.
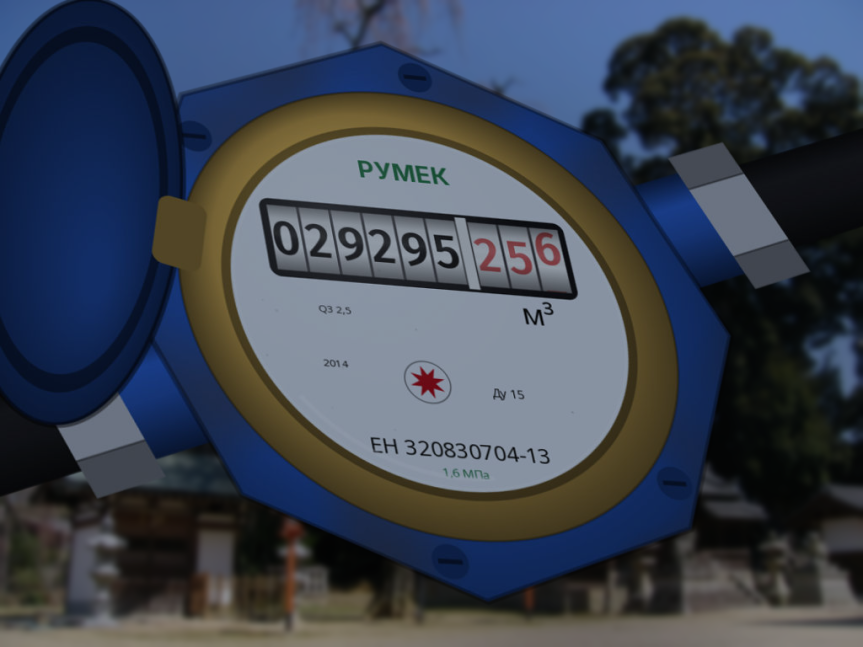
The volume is 29295.256 (m³)
